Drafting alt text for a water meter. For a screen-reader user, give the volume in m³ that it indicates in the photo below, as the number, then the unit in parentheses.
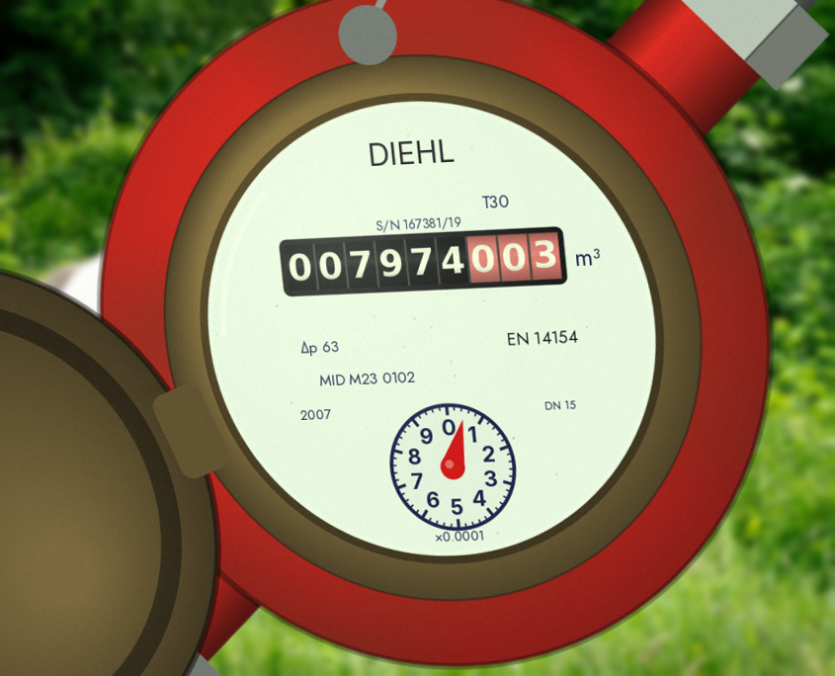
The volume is 7974.0030 (m³)
